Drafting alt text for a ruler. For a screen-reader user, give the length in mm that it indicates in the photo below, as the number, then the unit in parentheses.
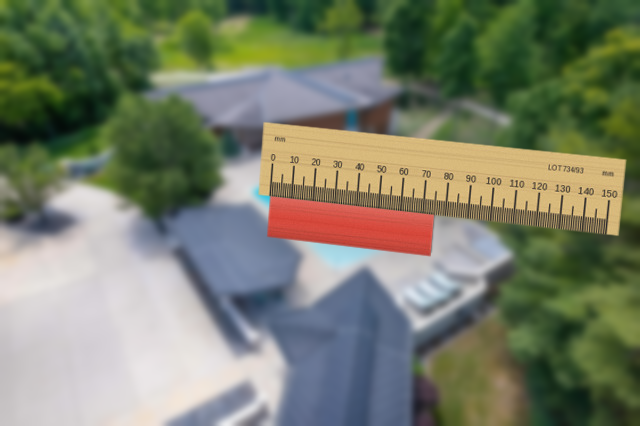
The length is 75 (mm)
